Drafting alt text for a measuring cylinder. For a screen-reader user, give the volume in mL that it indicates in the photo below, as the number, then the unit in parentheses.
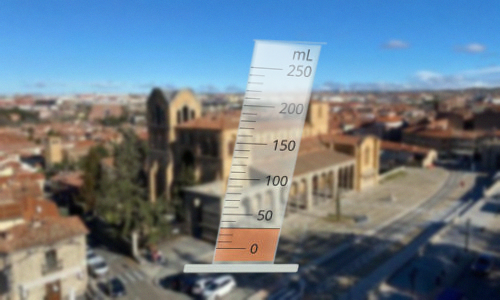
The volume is 30 (mL)
